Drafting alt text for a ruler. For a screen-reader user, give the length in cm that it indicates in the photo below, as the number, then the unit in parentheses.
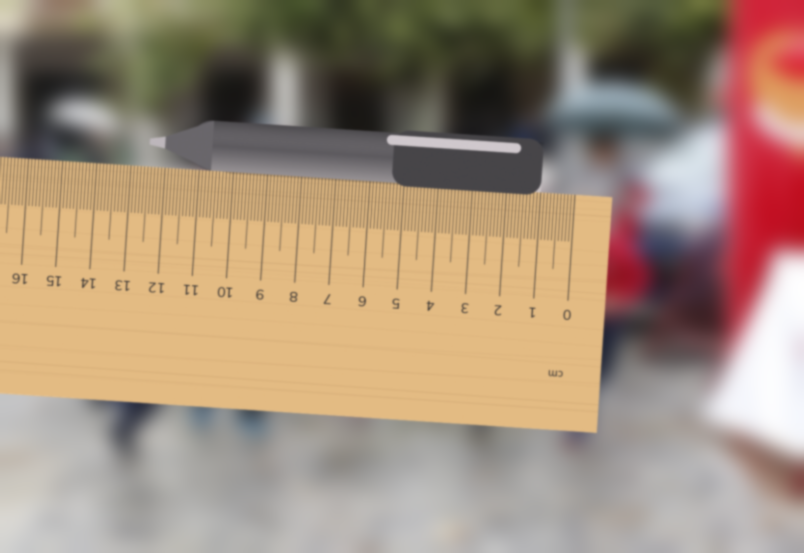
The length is 11.5 (cm)
